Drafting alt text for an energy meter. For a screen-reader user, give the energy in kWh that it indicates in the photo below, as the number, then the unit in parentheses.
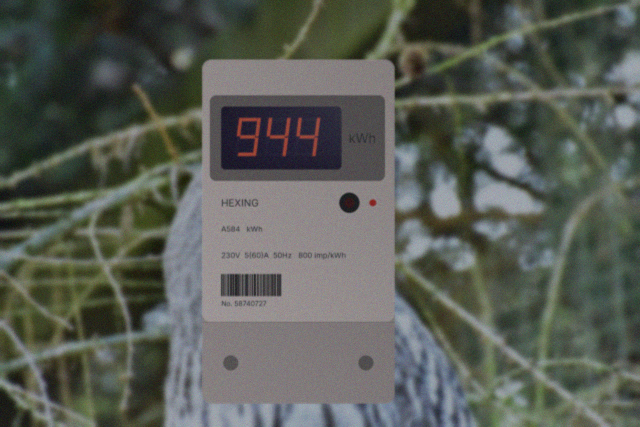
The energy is 944 (kWh)
